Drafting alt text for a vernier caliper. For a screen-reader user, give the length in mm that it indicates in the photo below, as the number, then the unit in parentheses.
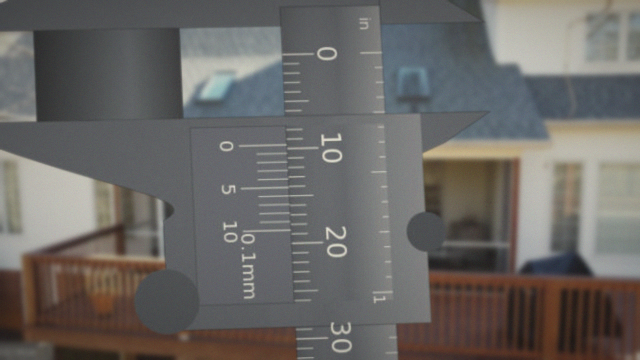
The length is 9.6 (mm)
